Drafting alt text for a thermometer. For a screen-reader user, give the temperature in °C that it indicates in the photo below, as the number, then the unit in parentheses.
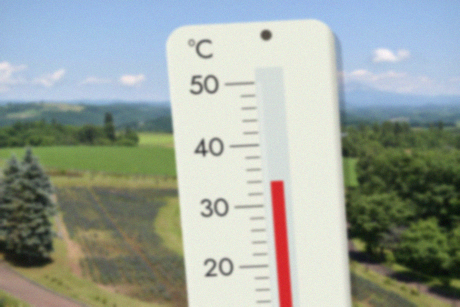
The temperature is 34 (°C)
